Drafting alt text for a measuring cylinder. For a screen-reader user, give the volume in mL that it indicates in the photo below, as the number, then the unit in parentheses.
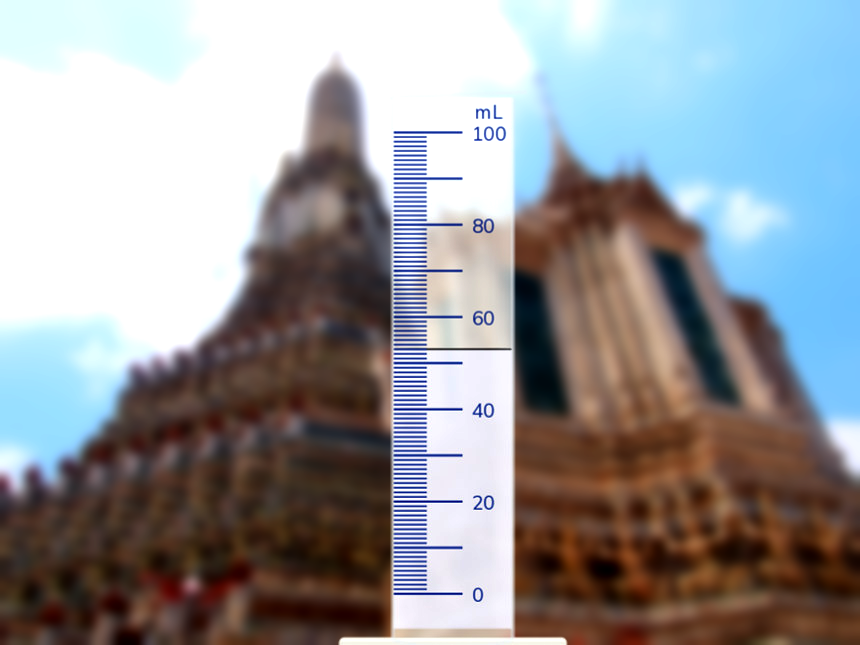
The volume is 53 (mL)
